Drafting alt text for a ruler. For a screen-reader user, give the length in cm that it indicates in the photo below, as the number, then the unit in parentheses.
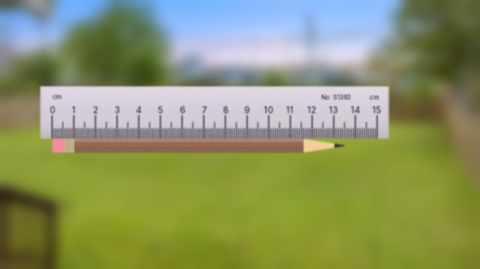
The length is 13.5 (cm)
